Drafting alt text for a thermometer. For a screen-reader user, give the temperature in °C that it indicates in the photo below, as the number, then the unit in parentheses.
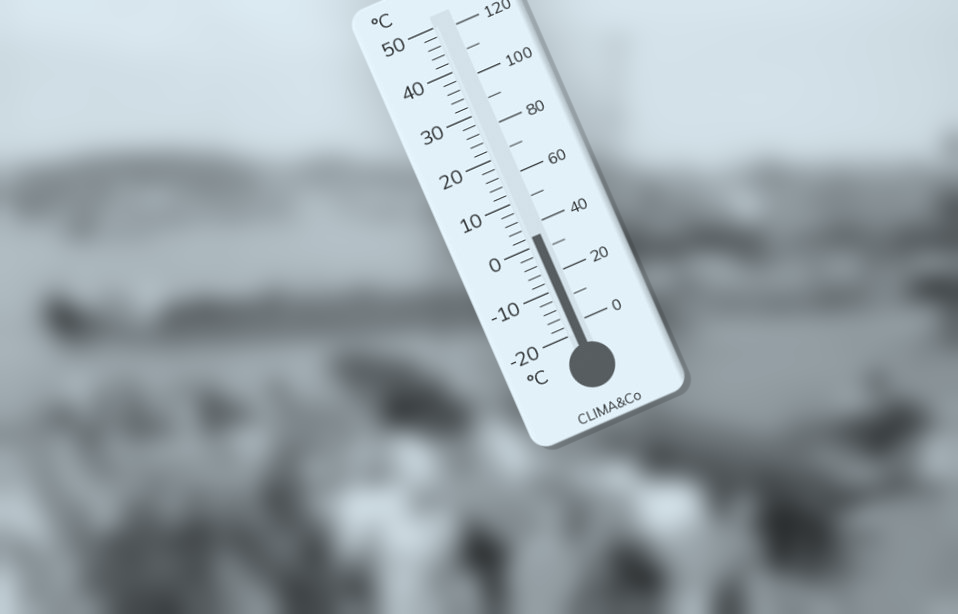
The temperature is 2 (°C)
